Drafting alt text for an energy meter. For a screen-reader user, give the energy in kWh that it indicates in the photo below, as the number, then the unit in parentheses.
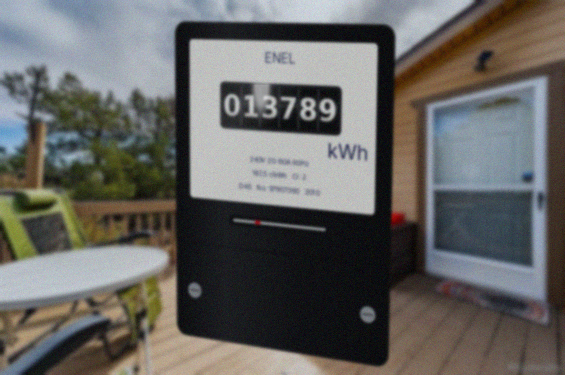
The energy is 13789 (kWh)
